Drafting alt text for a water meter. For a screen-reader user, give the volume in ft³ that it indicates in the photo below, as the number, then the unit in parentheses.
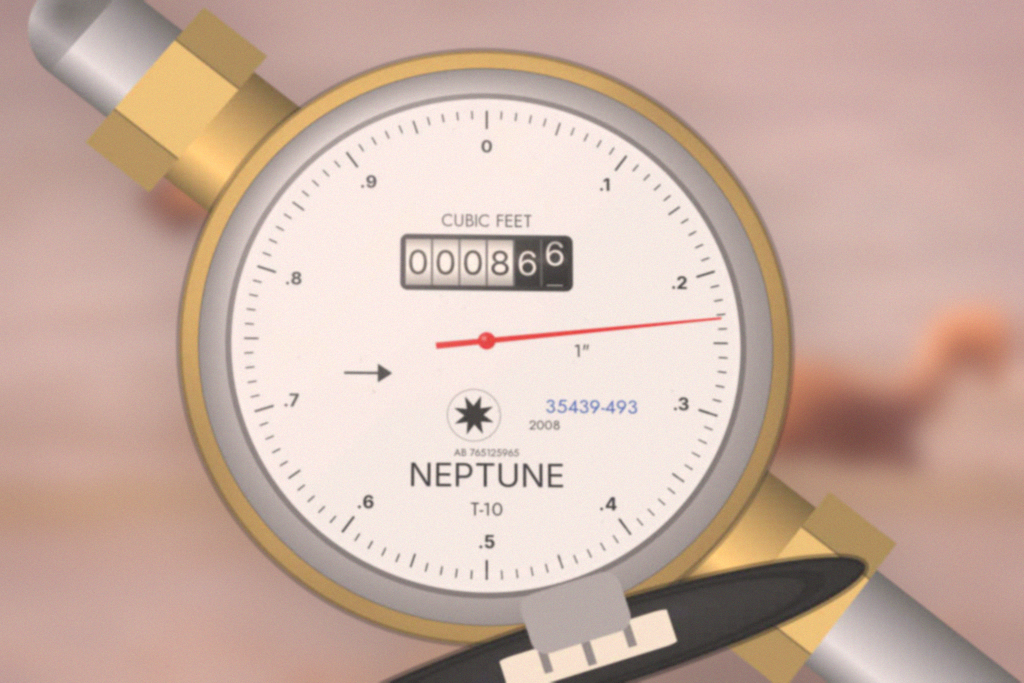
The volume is 866.23 (ft³)
